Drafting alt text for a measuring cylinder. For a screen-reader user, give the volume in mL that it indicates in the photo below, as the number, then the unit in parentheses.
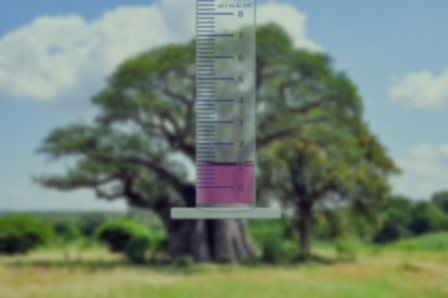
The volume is 1 (mL)
